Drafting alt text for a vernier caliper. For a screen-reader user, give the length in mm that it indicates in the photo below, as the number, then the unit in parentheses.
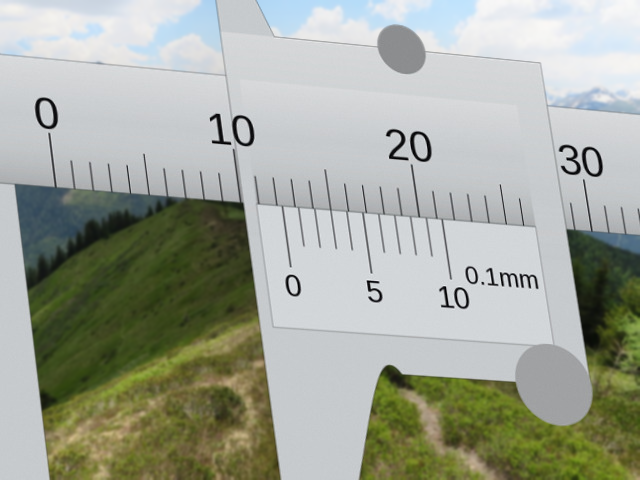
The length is 12.3 (mm)
